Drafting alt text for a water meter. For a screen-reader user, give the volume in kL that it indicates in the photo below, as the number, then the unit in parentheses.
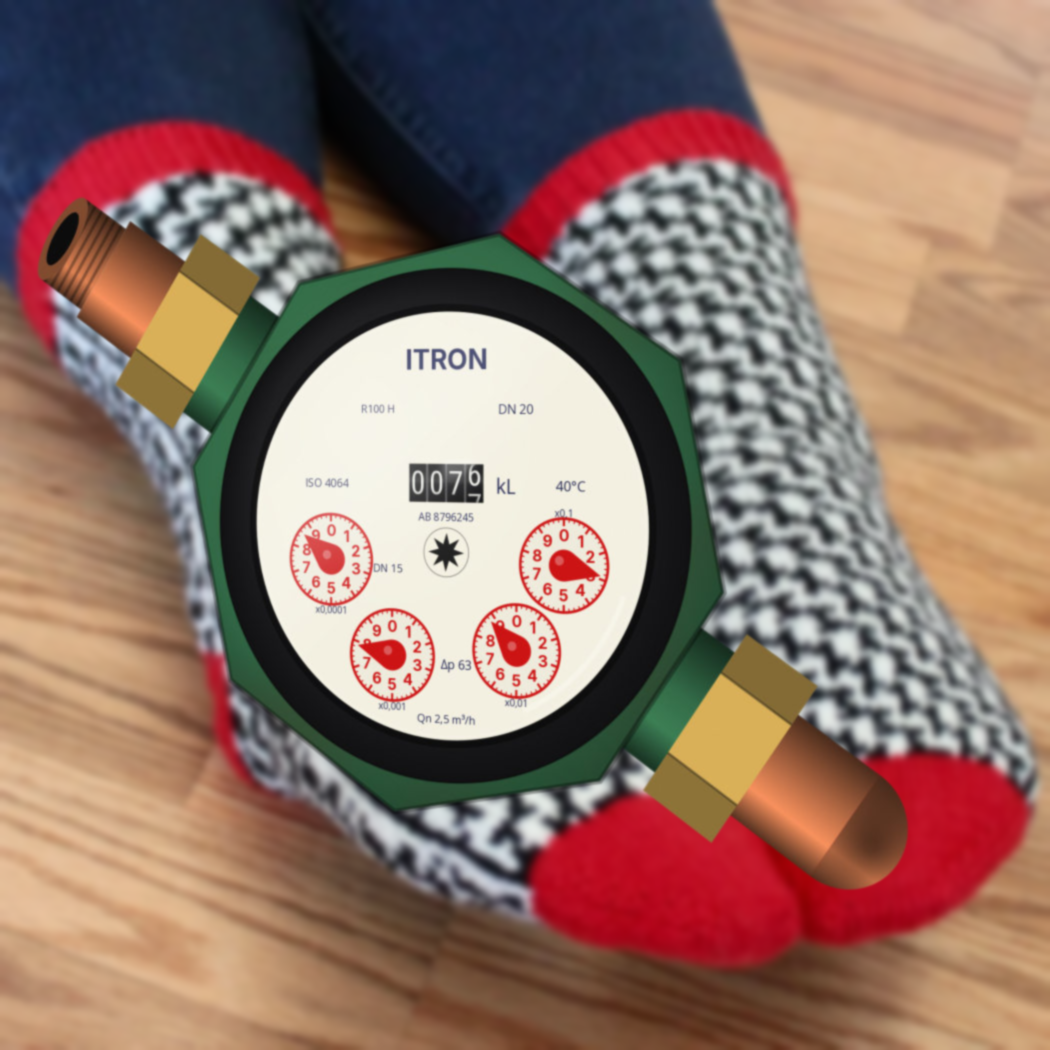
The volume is 76.2878 (kL)
